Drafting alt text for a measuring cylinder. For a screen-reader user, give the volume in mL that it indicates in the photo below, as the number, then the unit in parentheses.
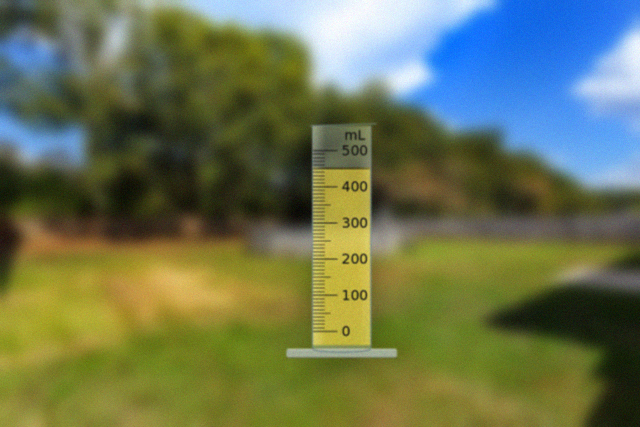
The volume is 450 (mL)
